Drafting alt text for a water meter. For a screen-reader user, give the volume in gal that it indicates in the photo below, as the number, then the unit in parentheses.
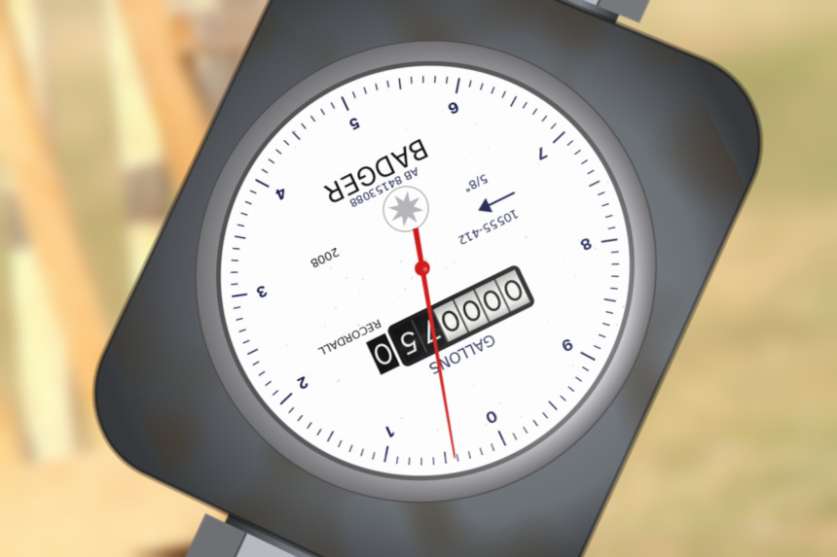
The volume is 750.4 (gal)
